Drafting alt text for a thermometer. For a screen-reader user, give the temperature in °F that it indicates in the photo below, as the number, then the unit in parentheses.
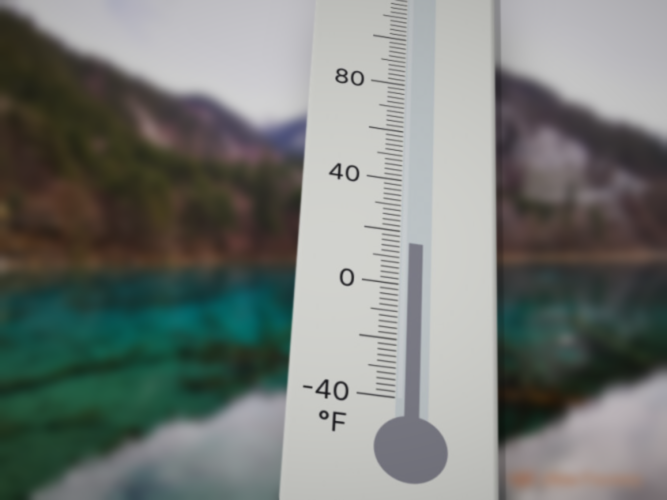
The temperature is 16 (°F)
